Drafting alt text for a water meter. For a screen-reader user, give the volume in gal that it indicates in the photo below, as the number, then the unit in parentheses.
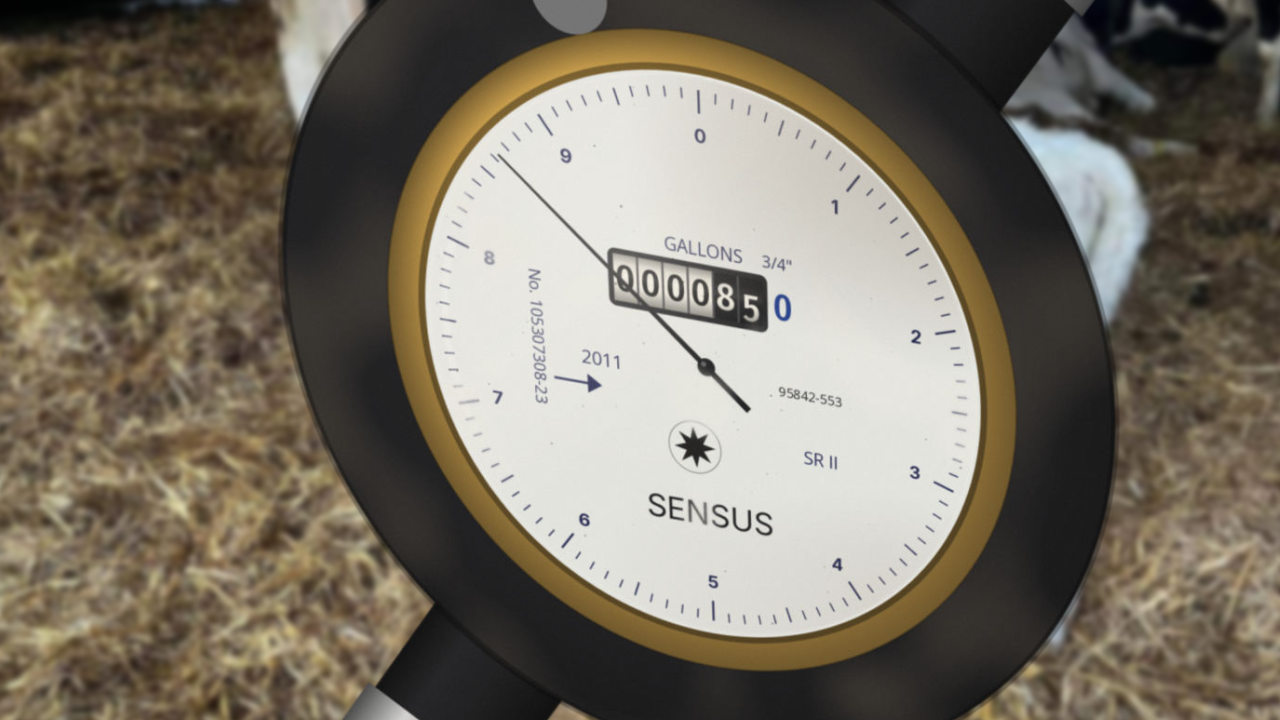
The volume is 848.6 (gal)
